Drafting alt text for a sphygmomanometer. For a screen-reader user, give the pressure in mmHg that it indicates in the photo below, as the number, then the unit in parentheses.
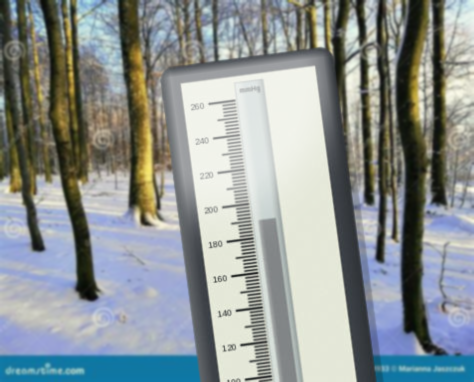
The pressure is 190 (mmHg)
